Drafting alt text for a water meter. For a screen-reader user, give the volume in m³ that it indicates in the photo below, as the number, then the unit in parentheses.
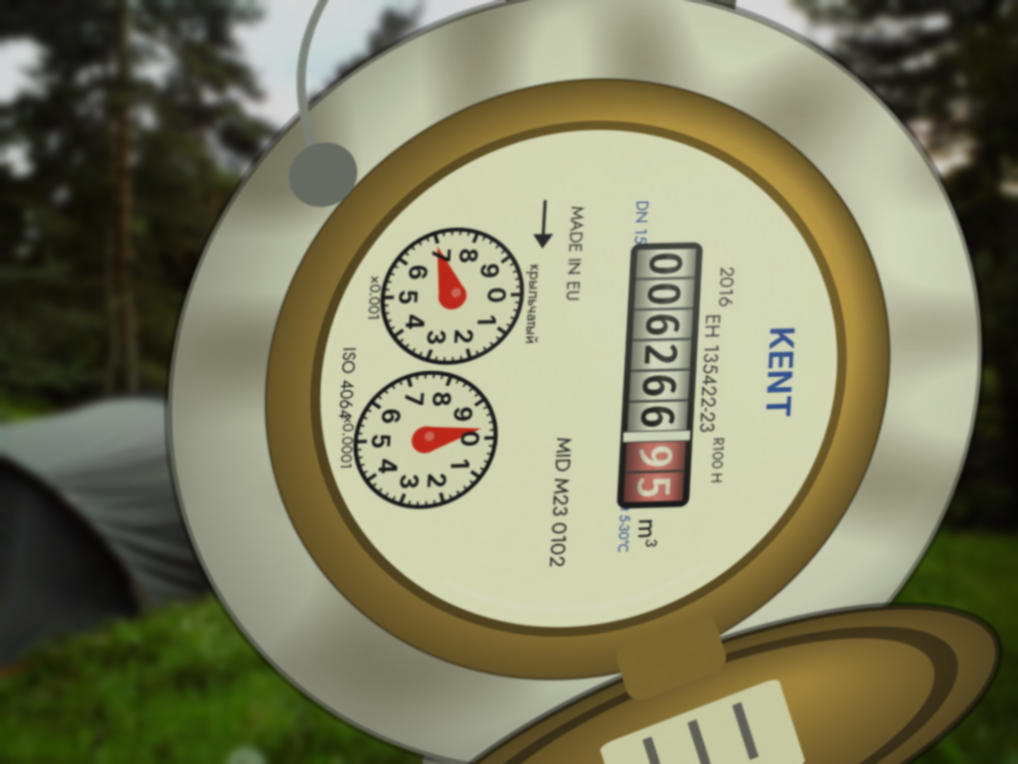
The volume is 6266.9569 (m³)
